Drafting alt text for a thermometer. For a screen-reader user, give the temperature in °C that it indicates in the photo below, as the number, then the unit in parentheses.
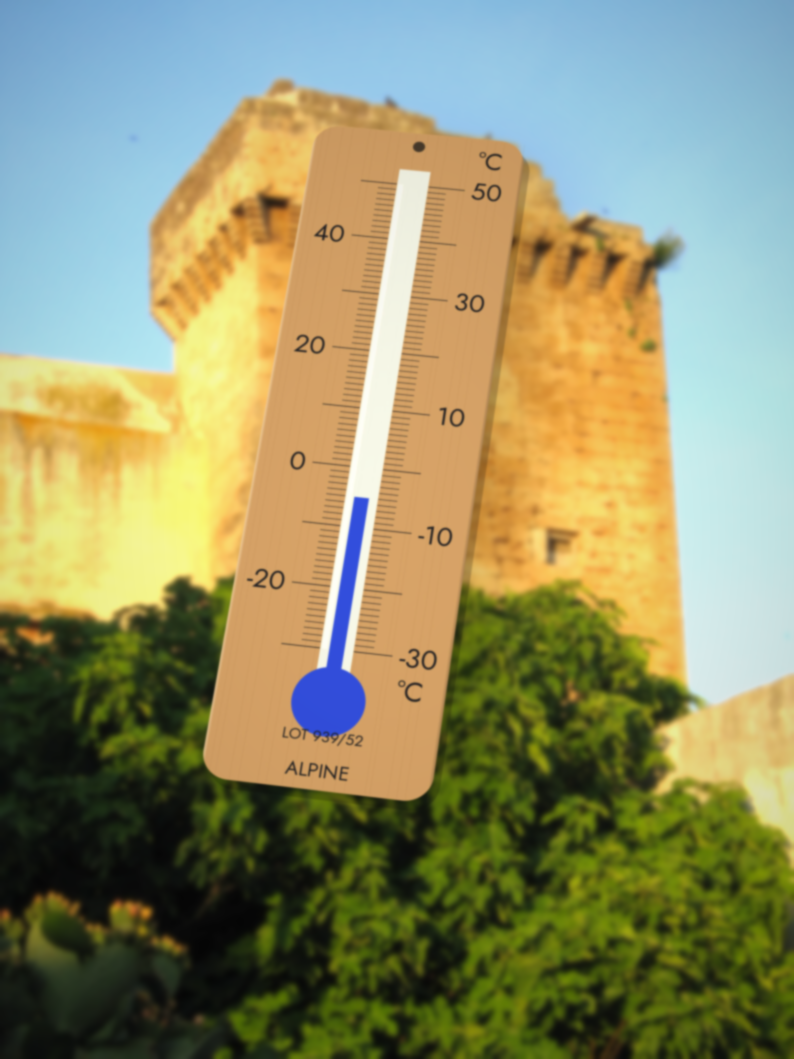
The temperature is -5 (°C)
